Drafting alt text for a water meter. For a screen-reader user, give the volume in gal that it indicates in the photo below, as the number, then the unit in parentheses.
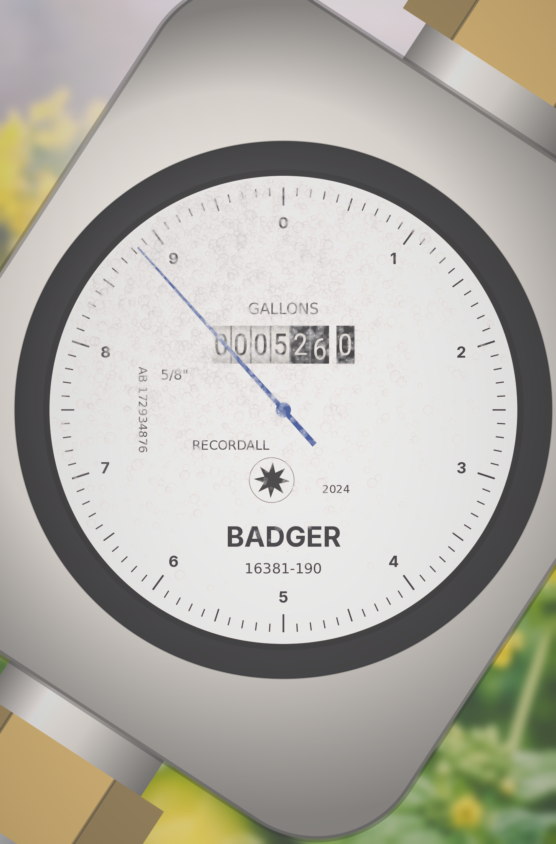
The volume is 5258.8 (gal)
